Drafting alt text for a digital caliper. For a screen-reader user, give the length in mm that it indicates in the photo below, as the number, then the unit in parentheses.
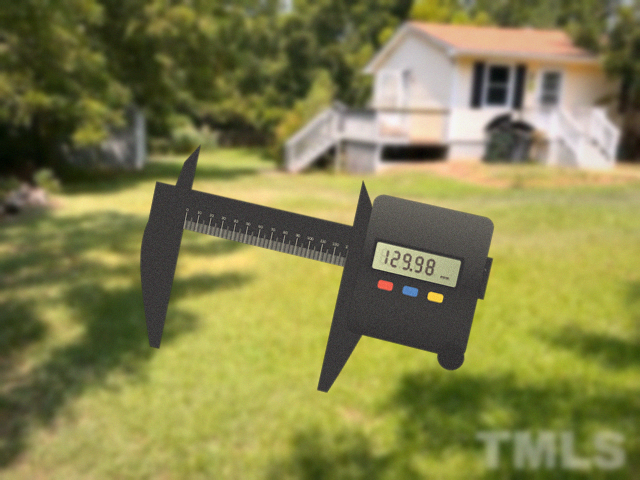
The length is 129.98 (mm)
